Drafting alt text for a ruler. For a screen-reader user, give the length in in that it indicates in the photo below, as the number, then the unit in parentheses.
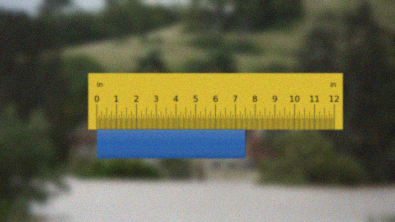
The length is 7.5 (in)
